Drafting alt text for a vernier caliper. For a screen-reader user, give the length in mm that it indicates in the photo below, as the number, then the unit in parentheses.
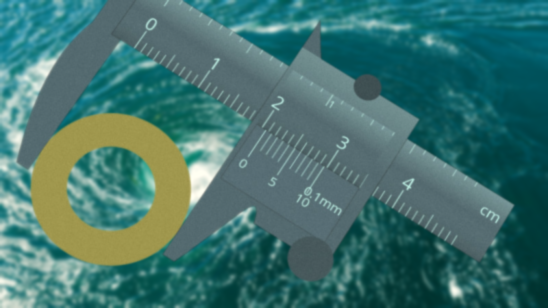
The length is 20.6 (mm)
